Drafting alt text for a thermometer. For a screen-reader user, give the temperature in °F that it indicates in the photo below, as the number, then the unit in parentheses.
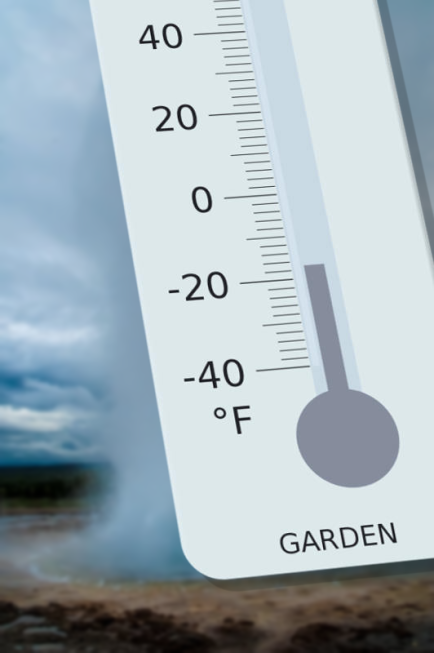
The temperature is -17 (°F)
